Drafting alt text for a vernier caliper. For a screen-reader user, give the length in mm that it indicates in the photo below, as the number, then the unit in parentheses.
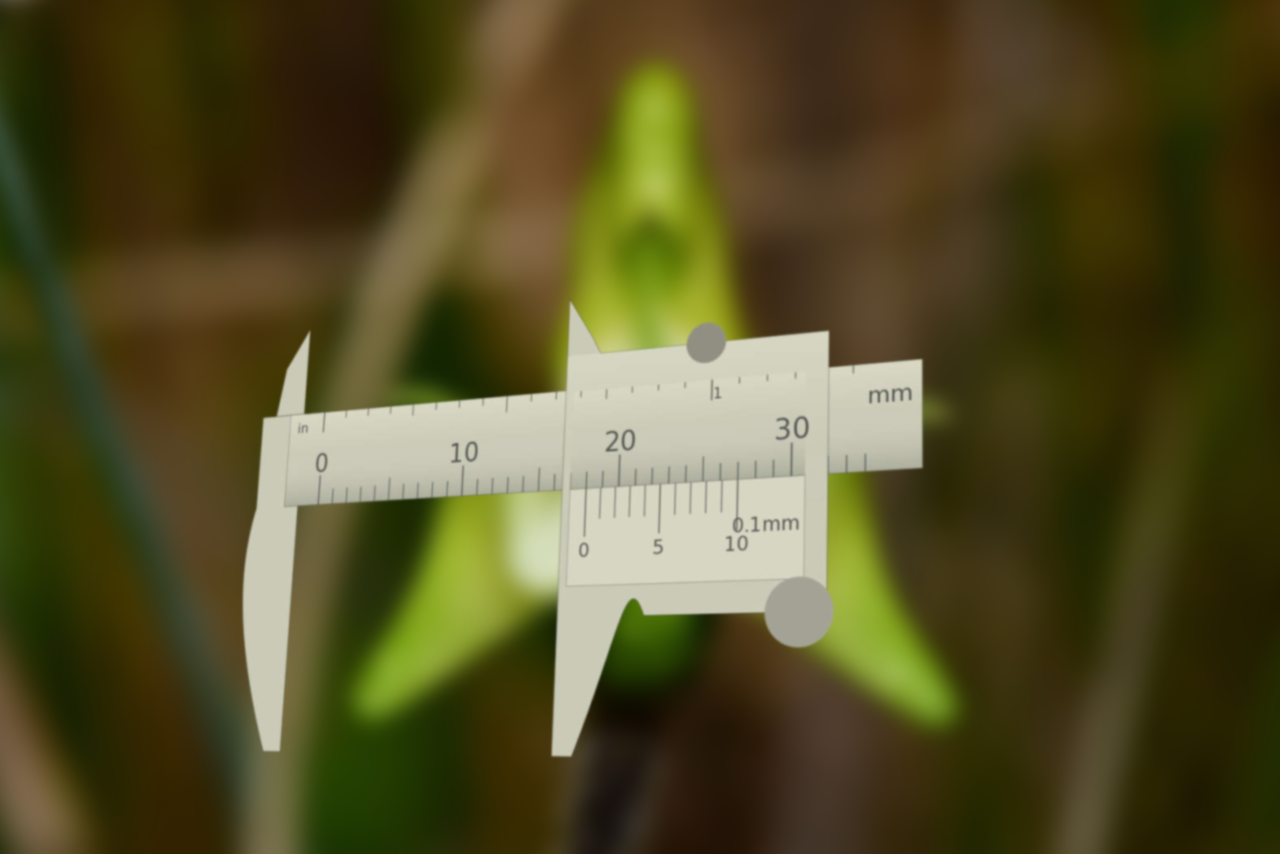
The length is 18.0 (mm)
